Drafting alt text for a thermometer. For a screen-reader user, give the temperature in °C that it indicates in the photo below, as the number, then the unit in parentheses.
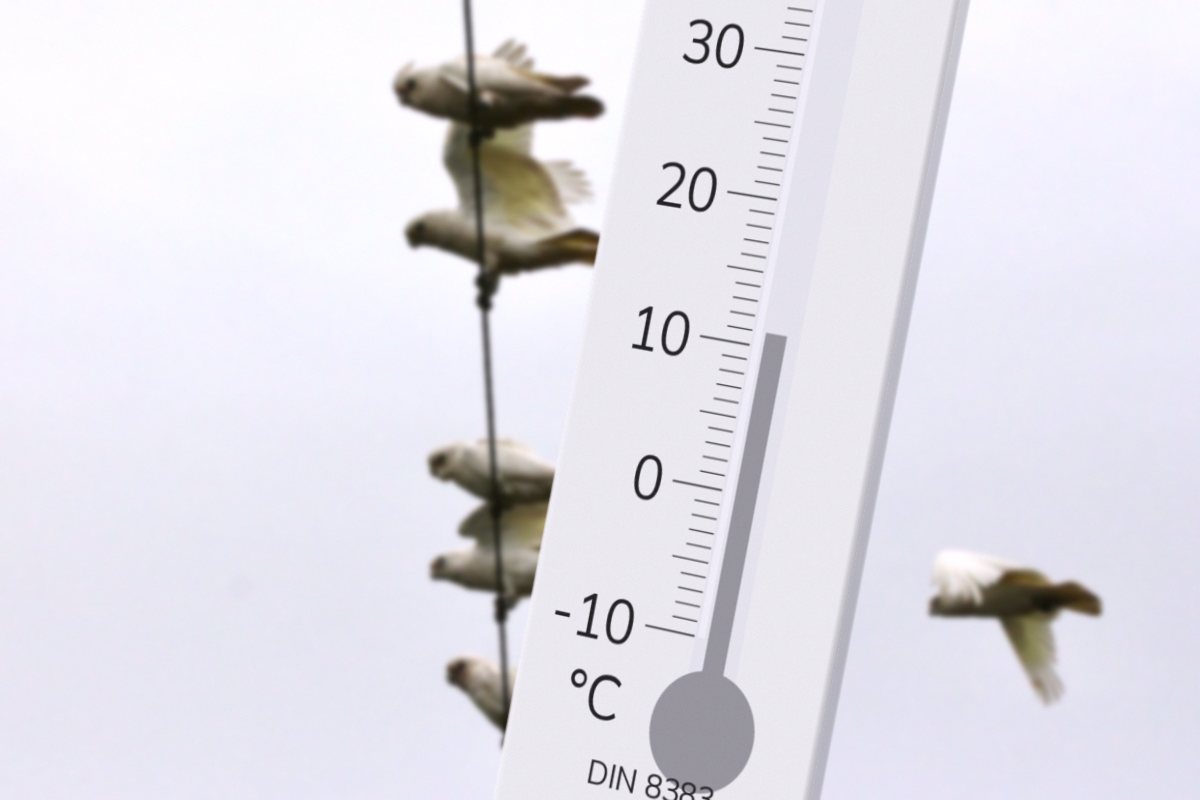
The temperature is 11 (°C)
